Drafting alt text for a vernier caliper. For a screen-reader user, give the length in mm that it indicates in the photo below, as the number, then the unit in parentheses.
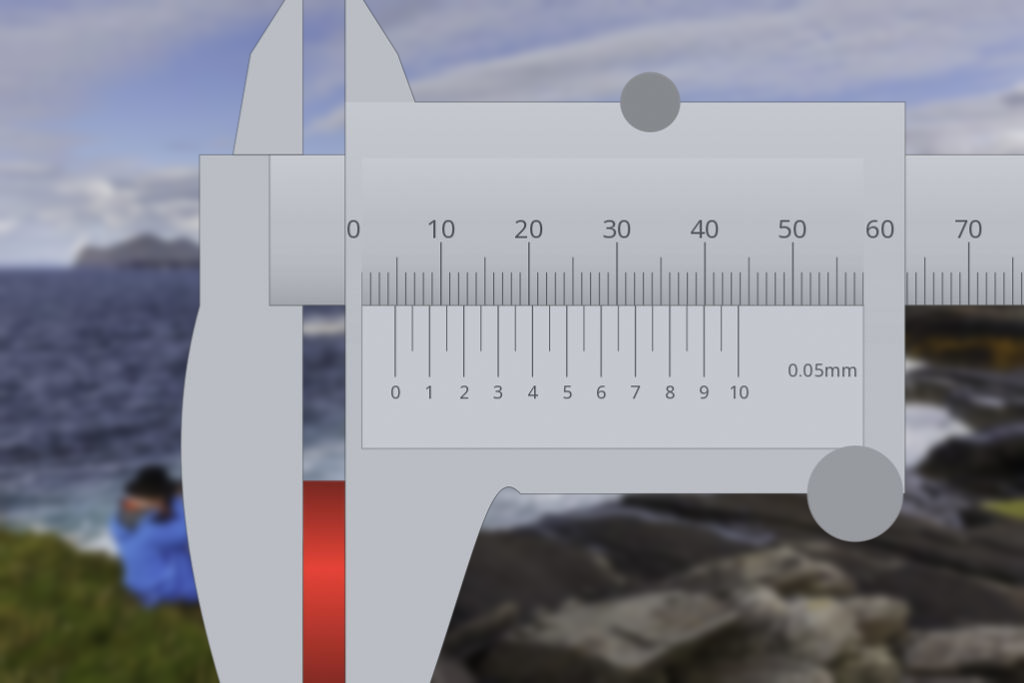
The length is 4.8 (mm)
